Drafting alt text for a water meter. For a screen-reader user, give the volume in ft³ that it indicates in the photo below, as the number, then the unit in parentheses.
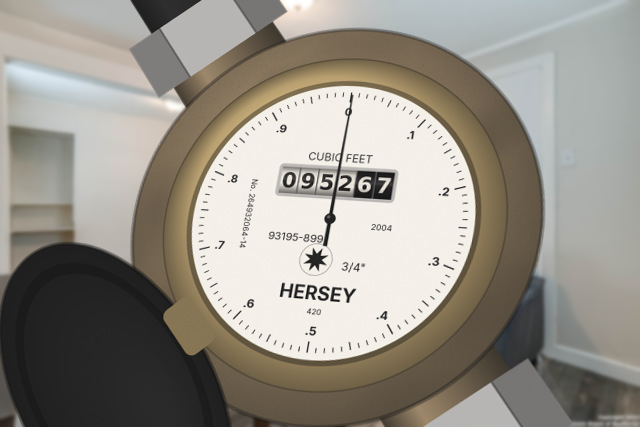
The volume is 95267.00 (ft³)
